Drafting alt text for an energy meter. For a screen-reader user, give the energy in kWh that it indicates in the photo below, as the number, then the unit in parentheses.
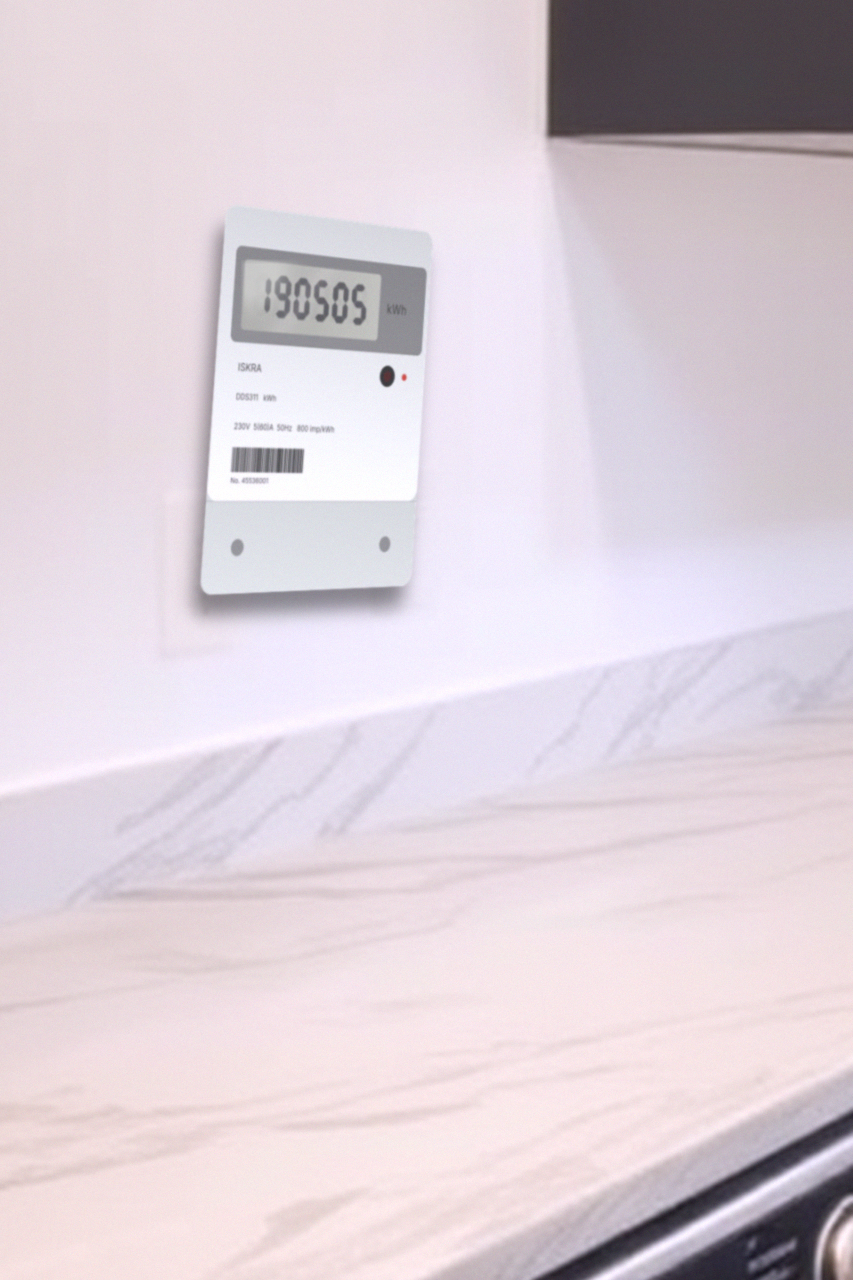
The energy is 190505 (kWh)
